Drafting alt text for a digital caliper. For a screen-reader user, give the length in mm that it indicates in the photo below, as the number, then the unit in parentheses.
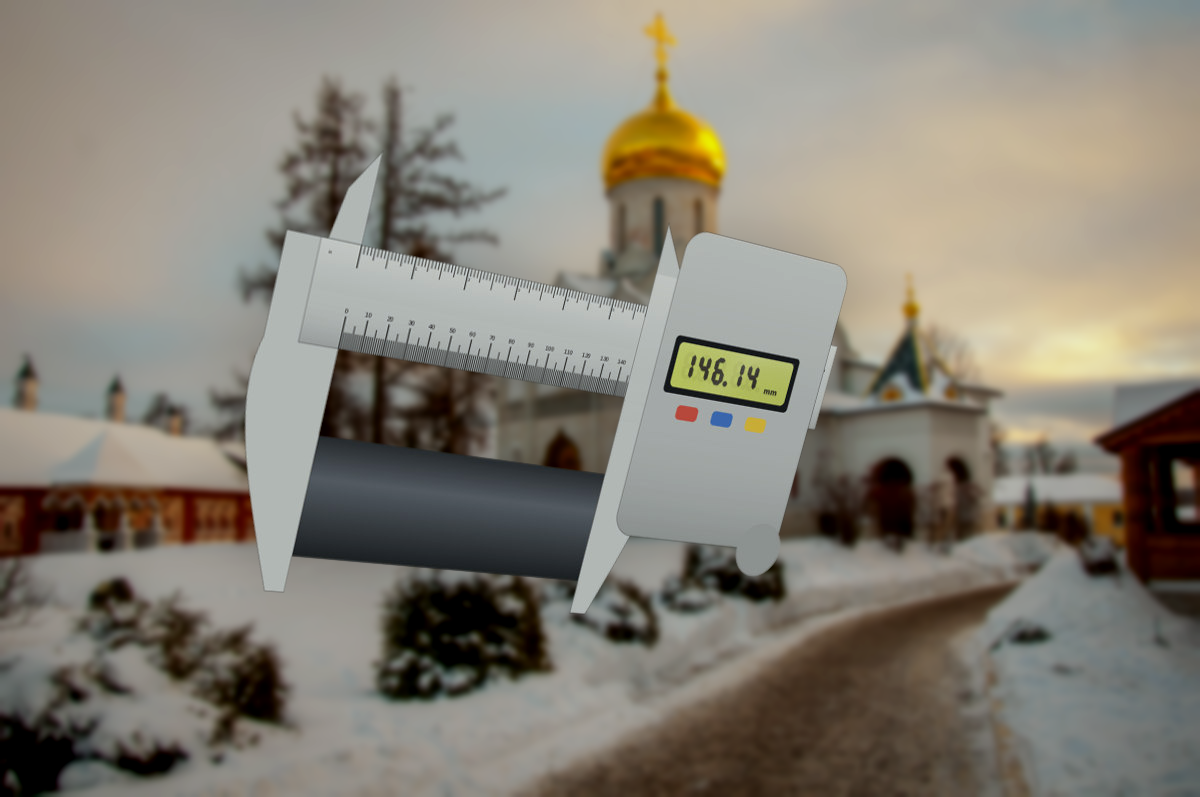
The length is 146.14 (mm)
